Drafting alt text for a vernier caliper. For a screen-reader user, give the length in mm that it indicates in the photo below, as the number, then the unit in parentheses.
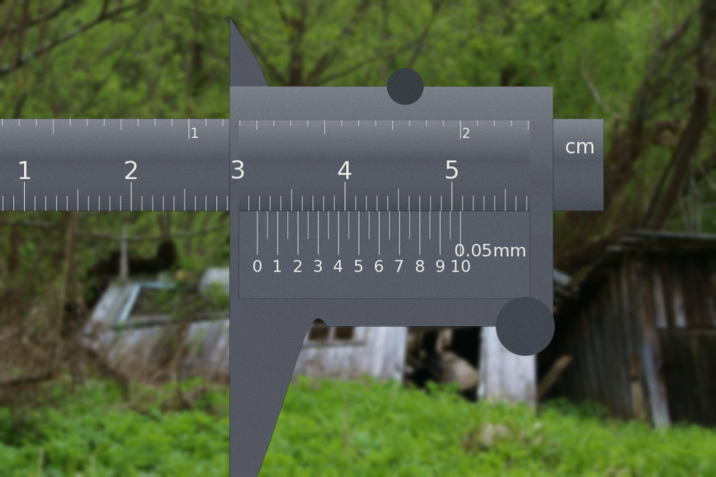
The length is 31.8 (mm)
